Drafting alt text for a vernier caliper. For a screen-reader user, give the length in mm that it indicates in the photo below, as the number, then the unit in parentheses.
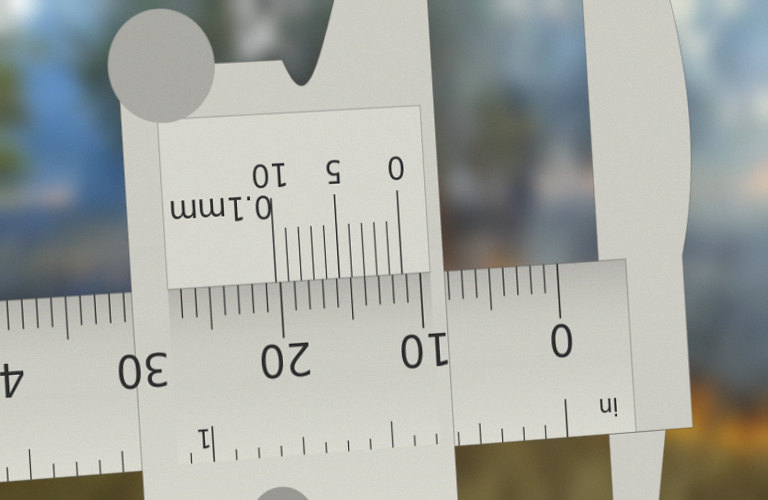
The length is 11.3 (mm)
